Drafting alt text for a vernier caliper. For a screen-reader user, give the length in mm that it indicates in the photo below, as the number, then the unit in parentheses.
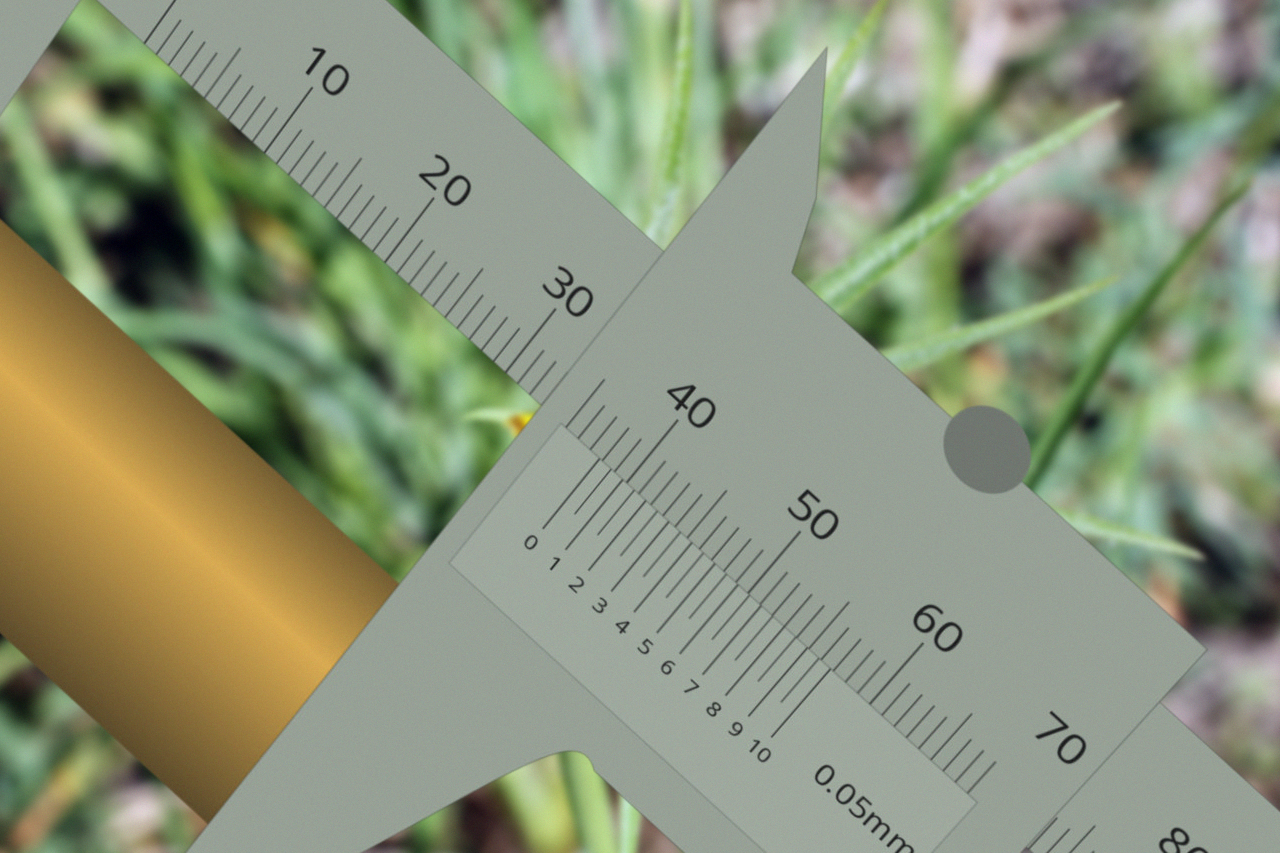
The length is 37.8 (mm)
